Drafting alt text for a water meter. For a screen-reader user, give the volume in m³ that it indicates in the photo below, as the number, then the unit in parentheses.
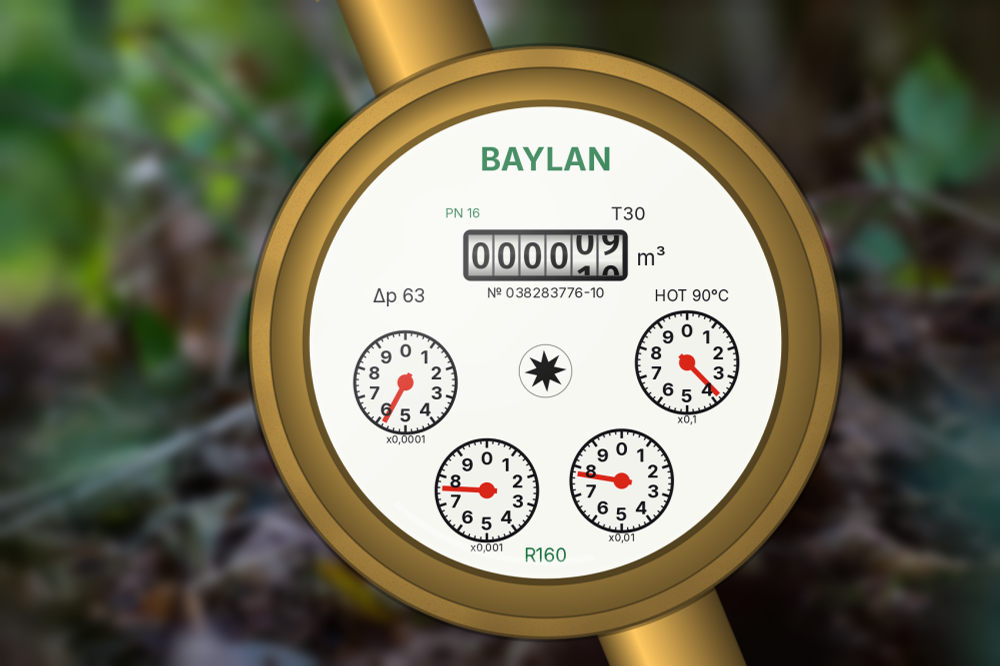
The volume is 9.3775 (m³)
